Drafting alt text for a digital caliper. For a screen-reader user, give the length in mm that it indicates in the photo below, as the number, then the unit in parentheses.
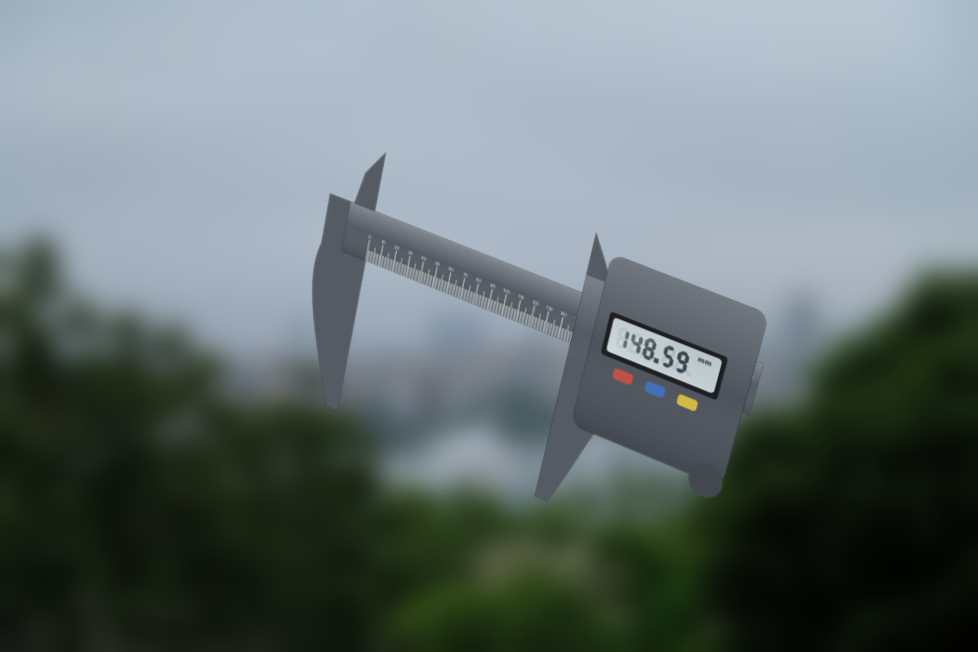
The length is 148.59 (mm)
